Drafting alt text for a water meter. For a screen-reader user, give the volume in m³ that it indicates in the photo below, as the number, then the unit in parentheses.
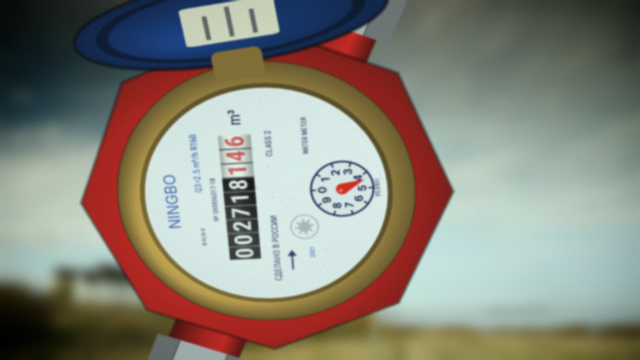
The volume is 2718.1464 (m³)
